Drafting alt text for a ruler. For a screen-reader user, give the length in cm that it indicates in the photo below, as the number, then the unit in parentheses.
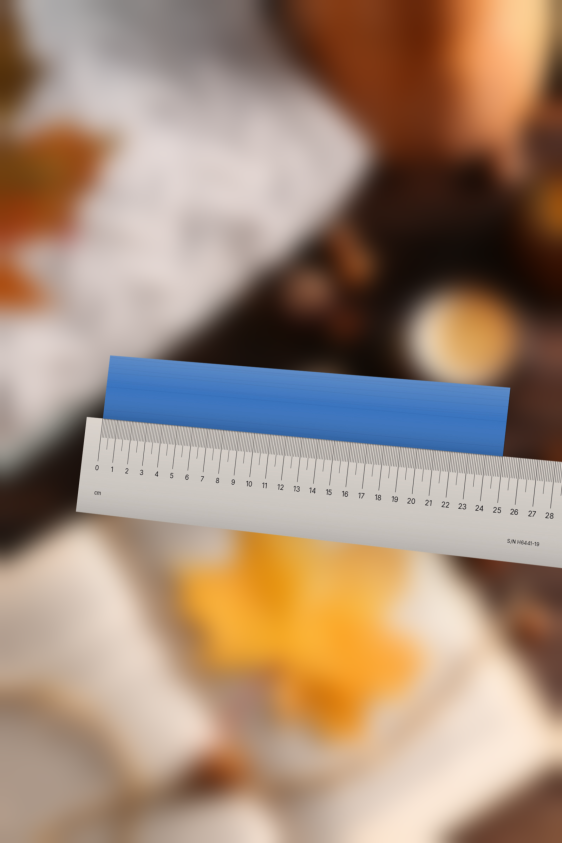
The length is 25 (cm)
